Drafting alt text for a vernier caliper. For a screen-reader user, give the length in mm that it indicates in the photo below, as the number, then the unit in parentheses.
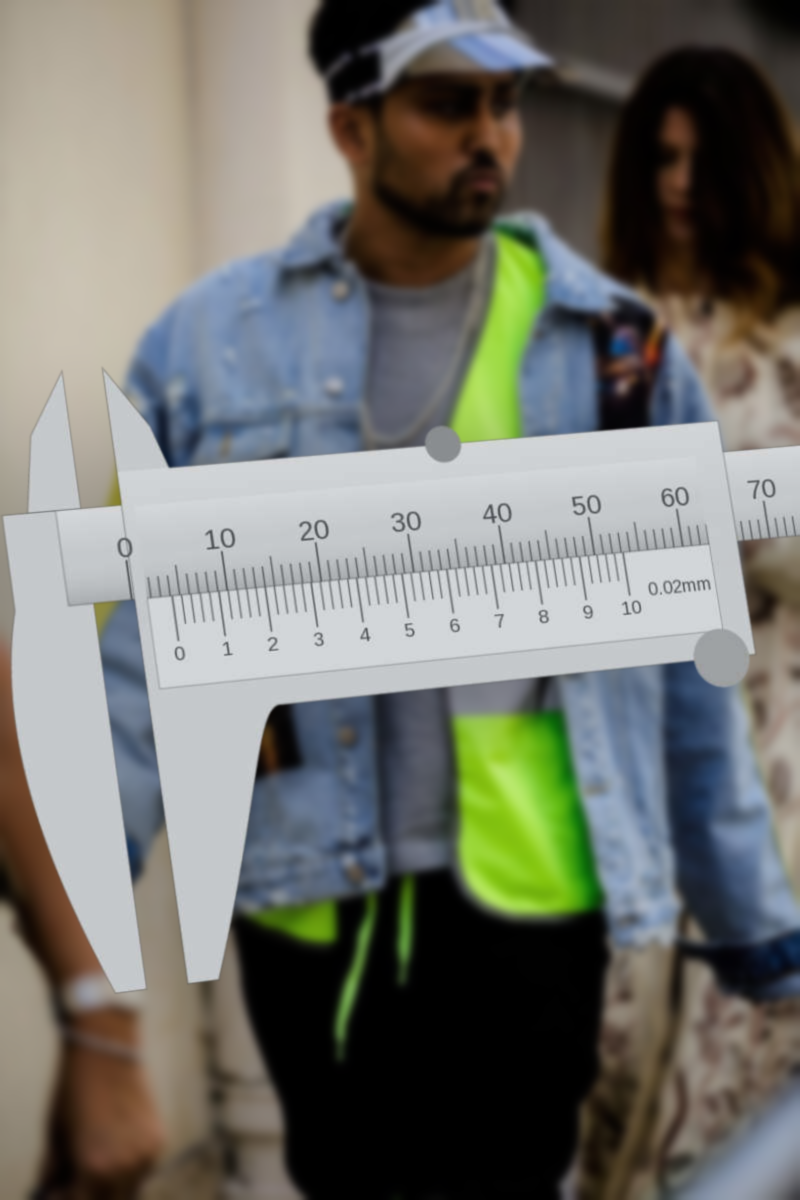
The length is 4.2 (mm)
